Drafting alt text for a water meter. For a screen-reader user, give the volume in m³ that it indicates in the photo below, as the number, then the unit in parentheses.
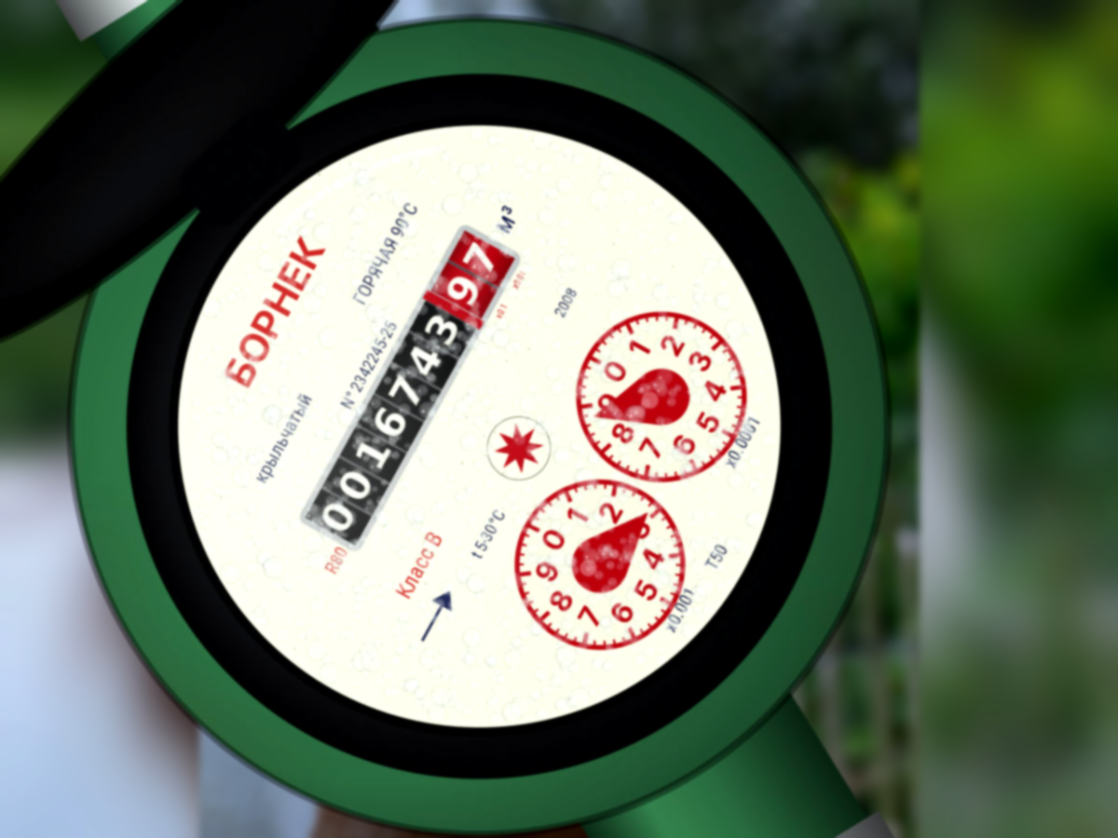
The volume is 16743.9728 (m³)
